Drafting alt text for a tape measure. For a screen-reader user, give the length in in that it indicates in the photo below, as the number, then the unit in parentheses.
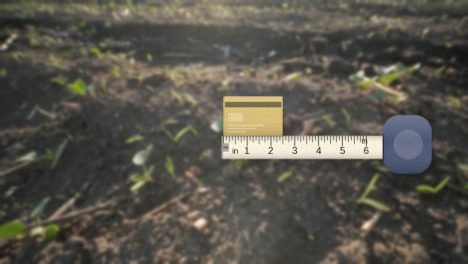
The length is 2.5 (in)
